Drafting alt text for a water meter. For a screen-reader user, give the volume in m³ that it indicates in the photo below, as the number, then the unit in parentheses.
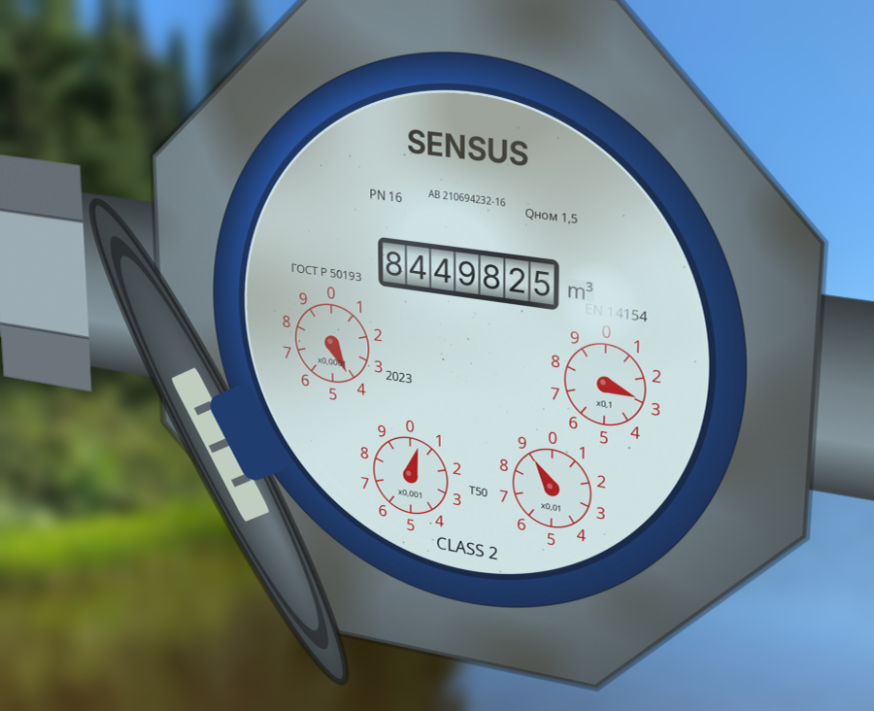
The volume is 8449825.2904 (m³)
